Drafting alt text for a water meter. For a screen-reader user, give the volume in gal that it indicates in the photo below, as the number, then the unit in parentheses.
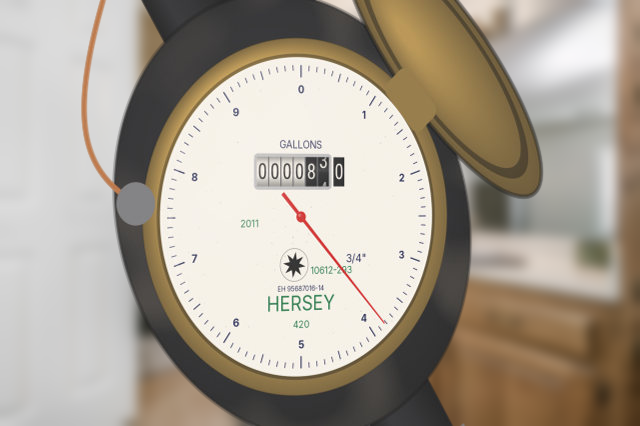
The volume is 833.8 (gal)
